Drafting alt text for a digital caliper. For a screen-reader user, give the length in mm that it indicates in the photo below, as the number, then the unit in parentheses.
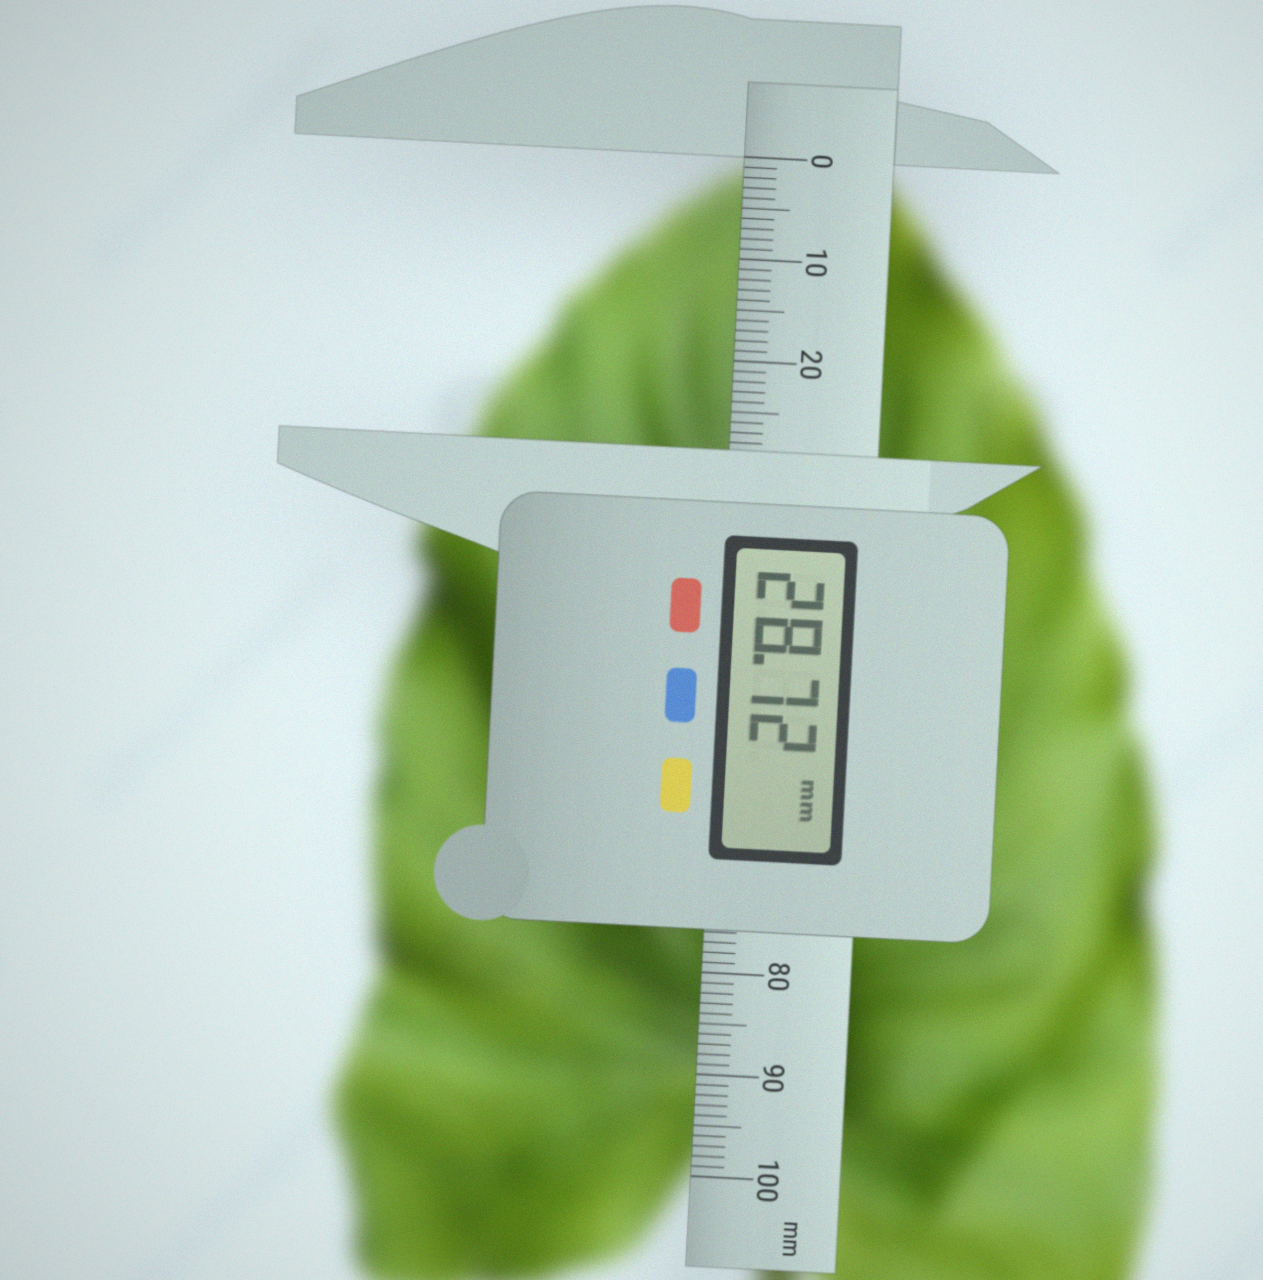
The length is 28.72 (mm)
